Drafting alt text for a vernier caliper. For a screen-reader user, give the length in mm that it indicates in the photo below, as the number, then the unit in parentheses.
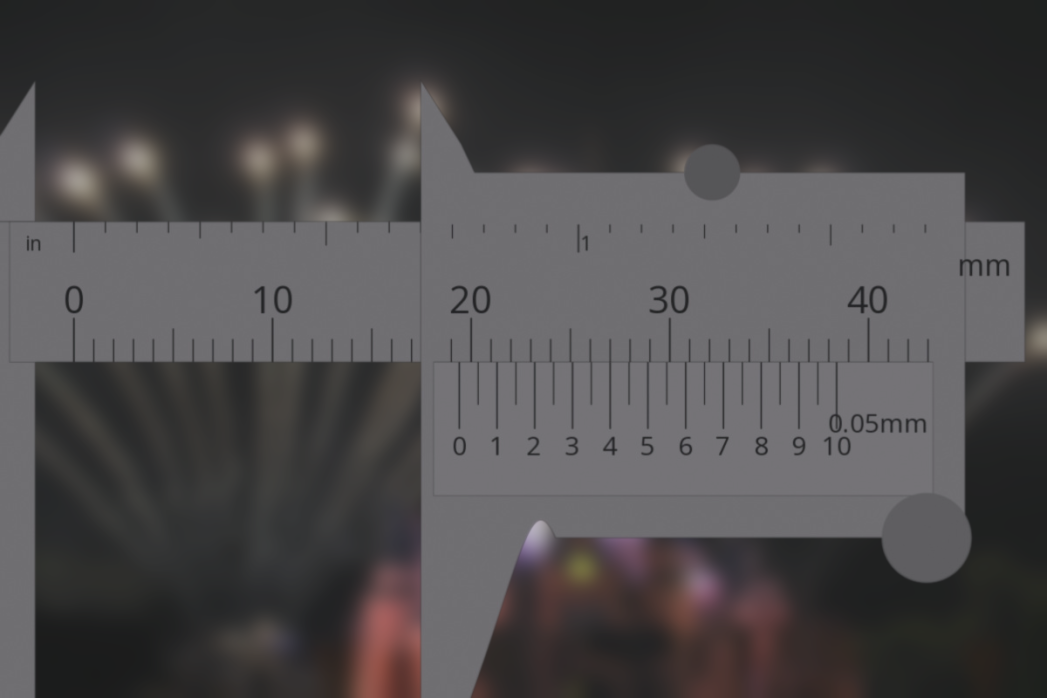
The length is 19.4 (mm)
